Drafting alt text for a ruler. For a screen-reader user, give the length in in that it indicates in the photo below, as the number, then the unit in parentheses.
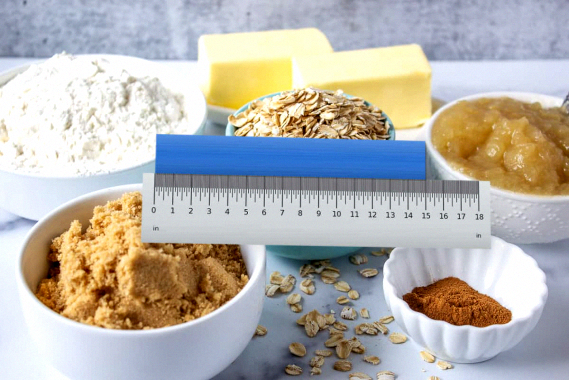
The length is 15 (in)
